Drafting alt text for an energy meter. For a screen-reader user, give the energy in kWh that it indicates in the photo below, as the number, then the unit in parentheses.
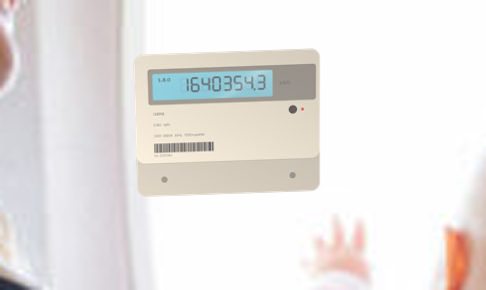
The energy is 1640354.3 (kWh)
